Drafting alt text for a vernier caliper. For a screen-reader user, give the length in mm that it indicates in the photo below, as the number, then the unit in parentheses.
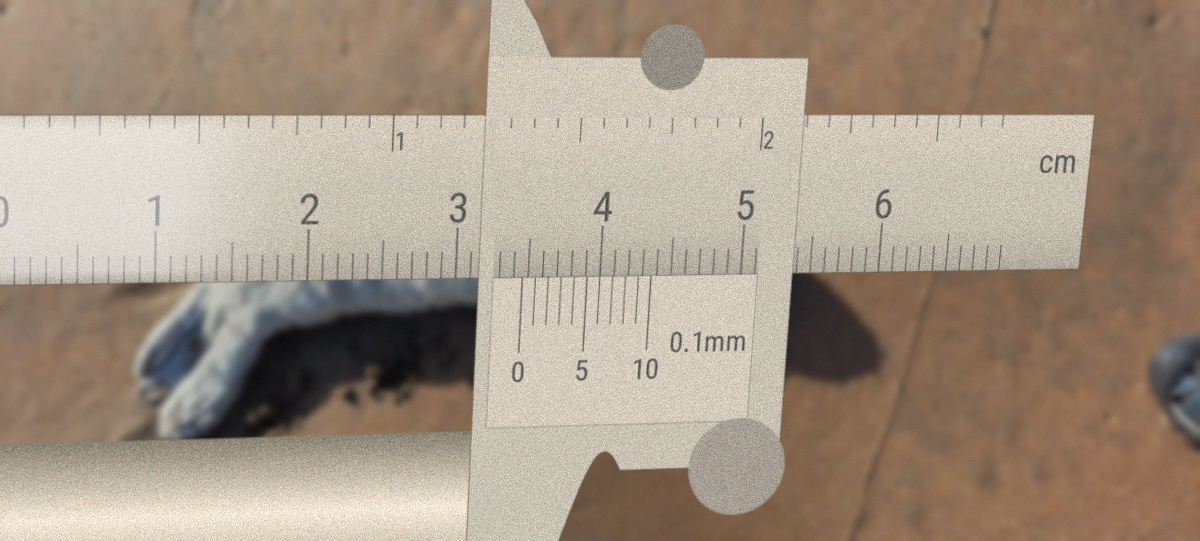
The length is 34.6 (mm)
